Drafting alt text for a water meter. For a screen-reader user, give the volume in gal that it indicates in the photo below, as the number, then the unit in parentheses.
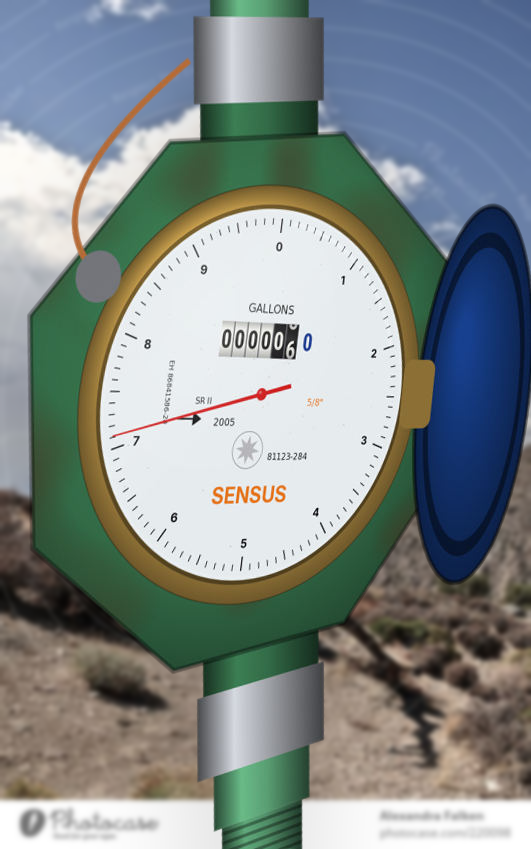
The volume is 57.1 (gal)
